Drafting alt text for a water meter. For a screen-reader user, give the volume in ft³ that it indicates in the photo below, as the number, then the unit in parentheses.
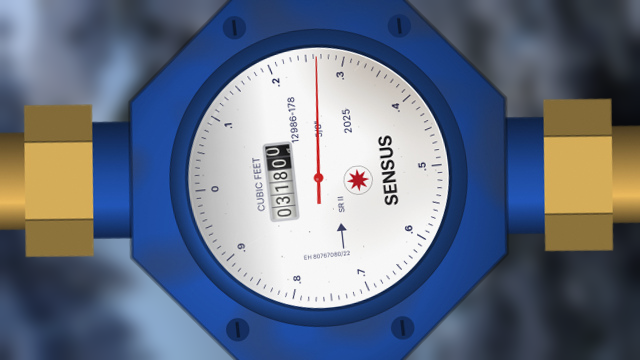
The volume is 31800.26 (ft³)
